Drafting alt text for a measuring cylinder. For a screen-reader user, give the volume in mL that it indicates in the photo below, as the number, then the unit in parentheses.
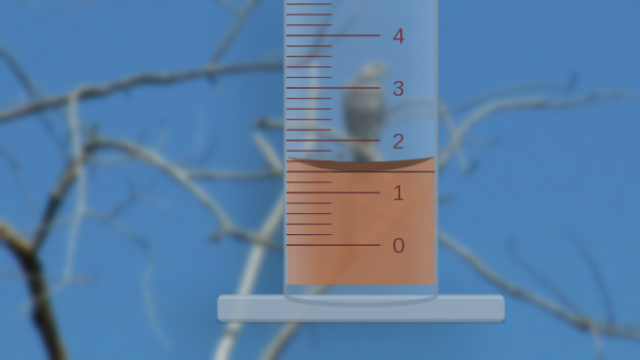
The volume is 1.4 (mL)
